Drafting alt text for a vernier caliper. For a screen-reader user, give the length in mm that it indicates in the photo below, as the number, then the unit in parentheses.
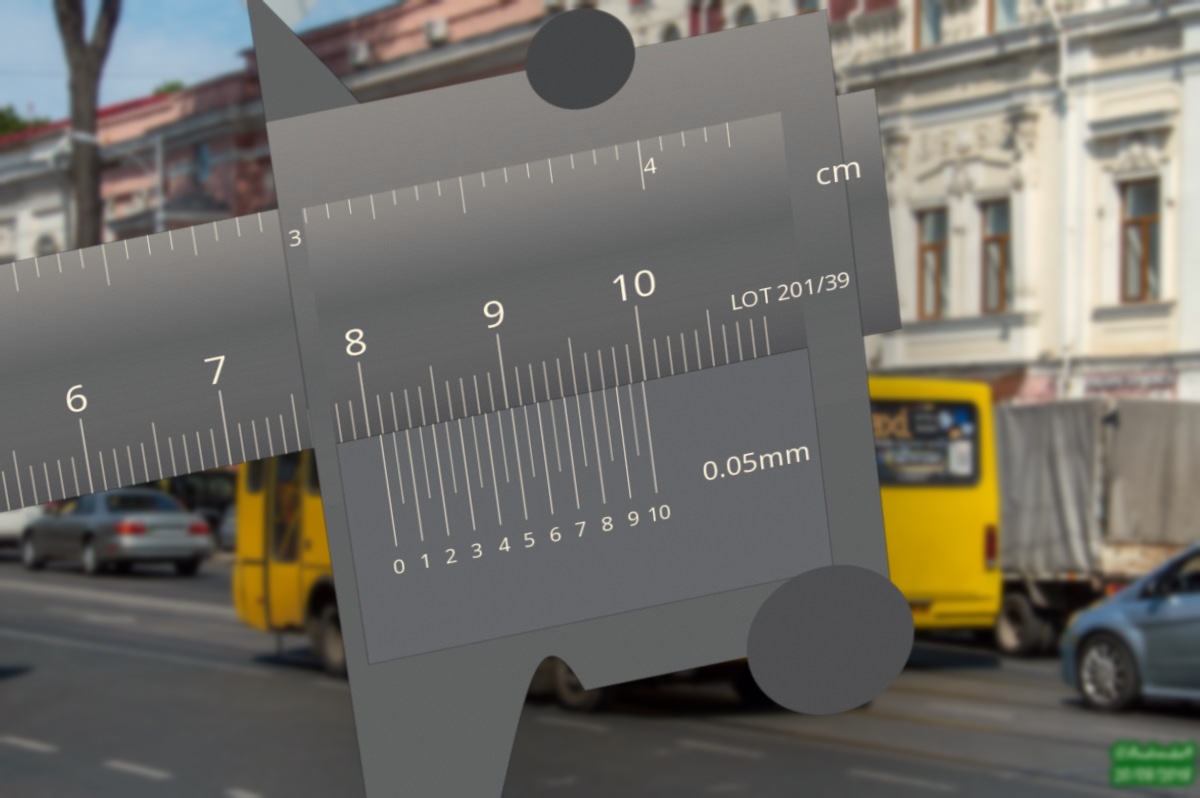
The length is 80.8 (mm)
